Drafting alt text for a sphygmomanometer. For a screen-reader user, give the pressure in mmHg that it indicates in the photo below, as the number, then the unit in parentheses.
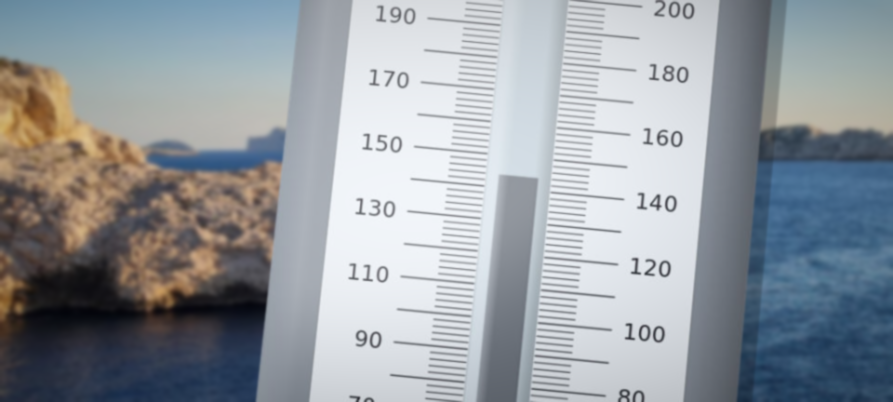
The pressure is 144 (mmHg)
